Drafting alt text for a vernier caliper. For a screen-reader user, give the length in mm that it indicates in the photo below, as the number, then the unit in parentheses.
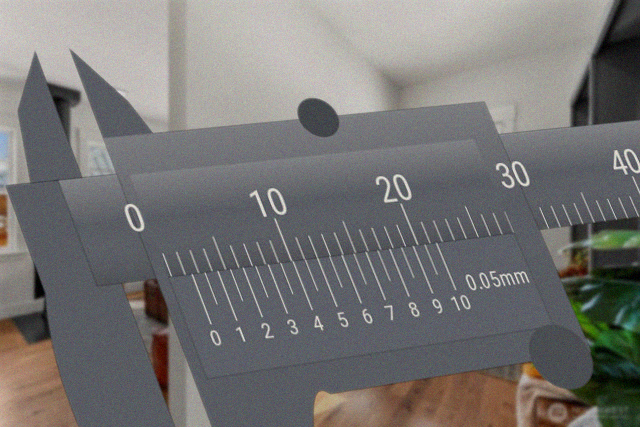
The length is 2.5 (mm)
